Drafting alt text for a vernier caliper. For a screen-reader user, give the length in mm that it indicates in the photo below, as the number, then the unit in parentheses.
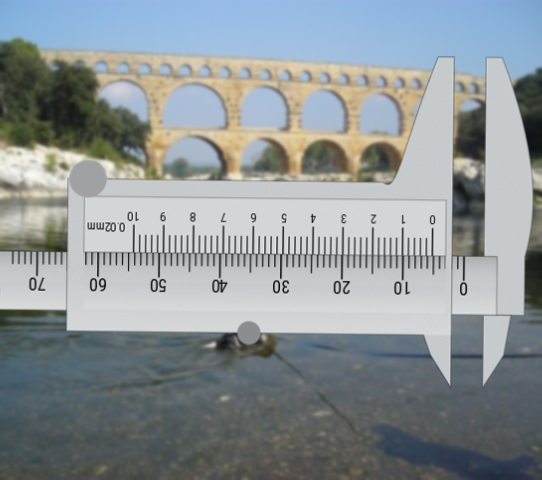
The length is 5.2 (mm)
